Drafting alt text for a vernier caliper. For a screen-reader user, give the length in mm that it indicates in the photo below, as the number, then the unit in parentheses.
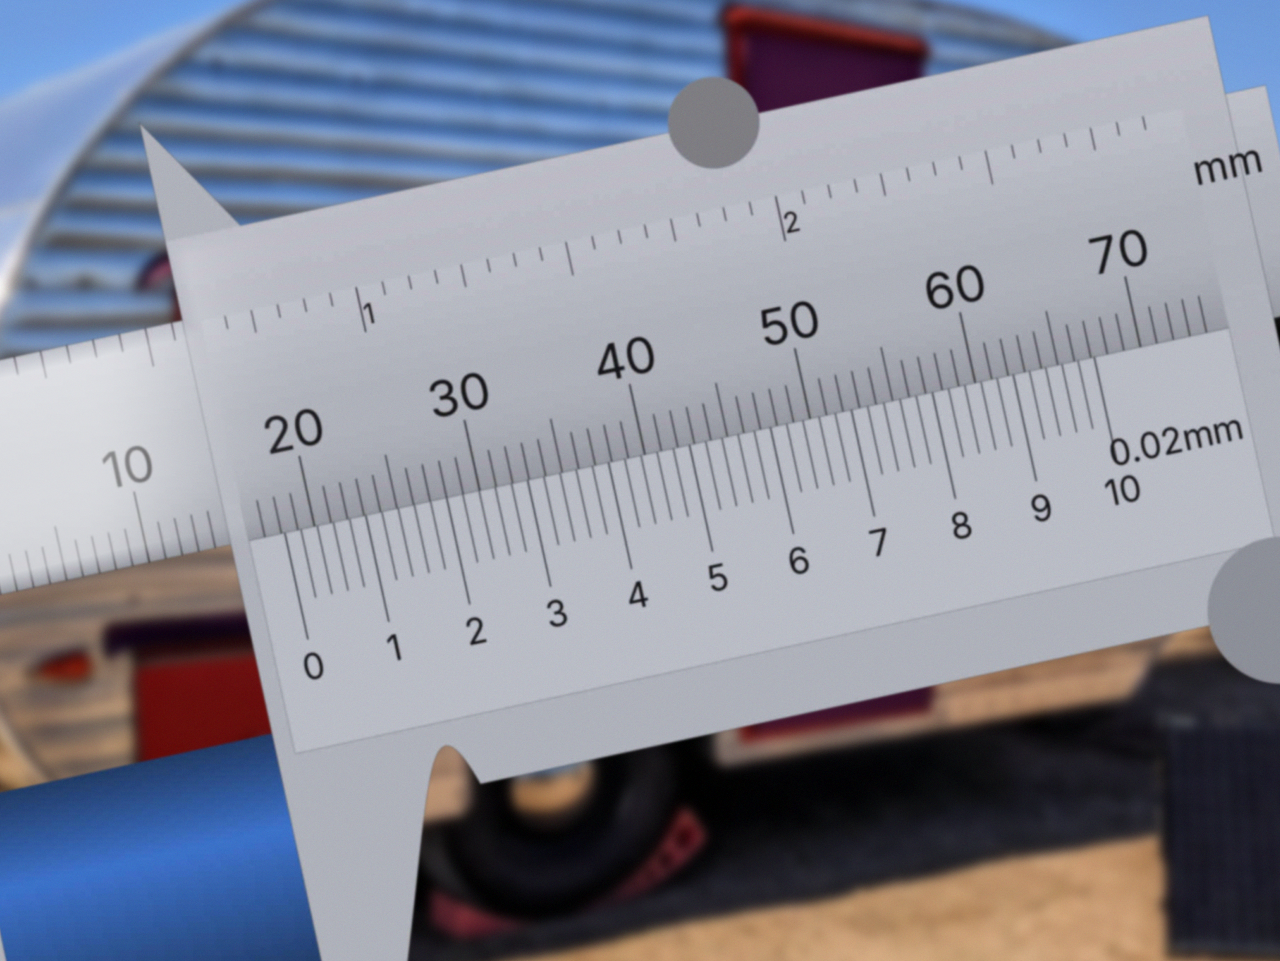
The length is 18.2 (mm)
